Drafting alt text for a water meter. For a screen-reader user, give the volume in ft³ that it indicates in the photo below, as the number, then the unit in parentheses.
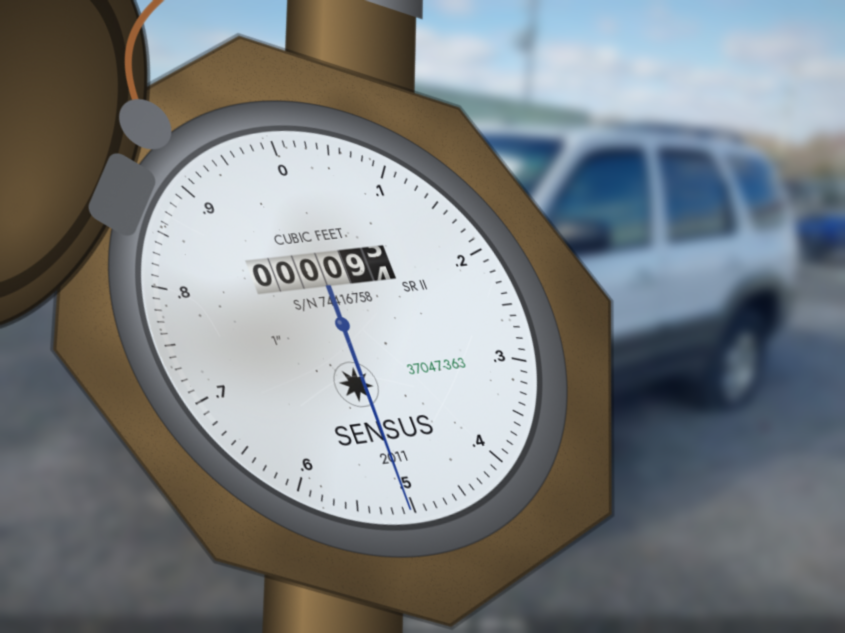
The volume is 93.50 (ft³)
